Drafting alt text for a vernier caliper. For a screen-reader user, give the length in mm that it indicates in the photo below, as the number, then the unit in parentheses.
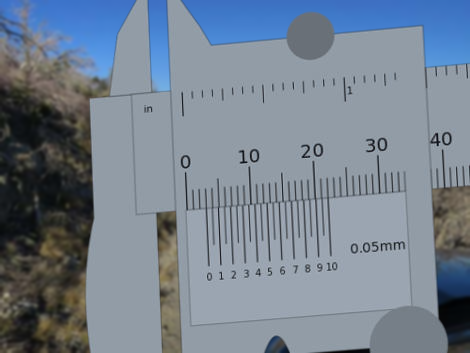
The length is 3.0 (mm)
